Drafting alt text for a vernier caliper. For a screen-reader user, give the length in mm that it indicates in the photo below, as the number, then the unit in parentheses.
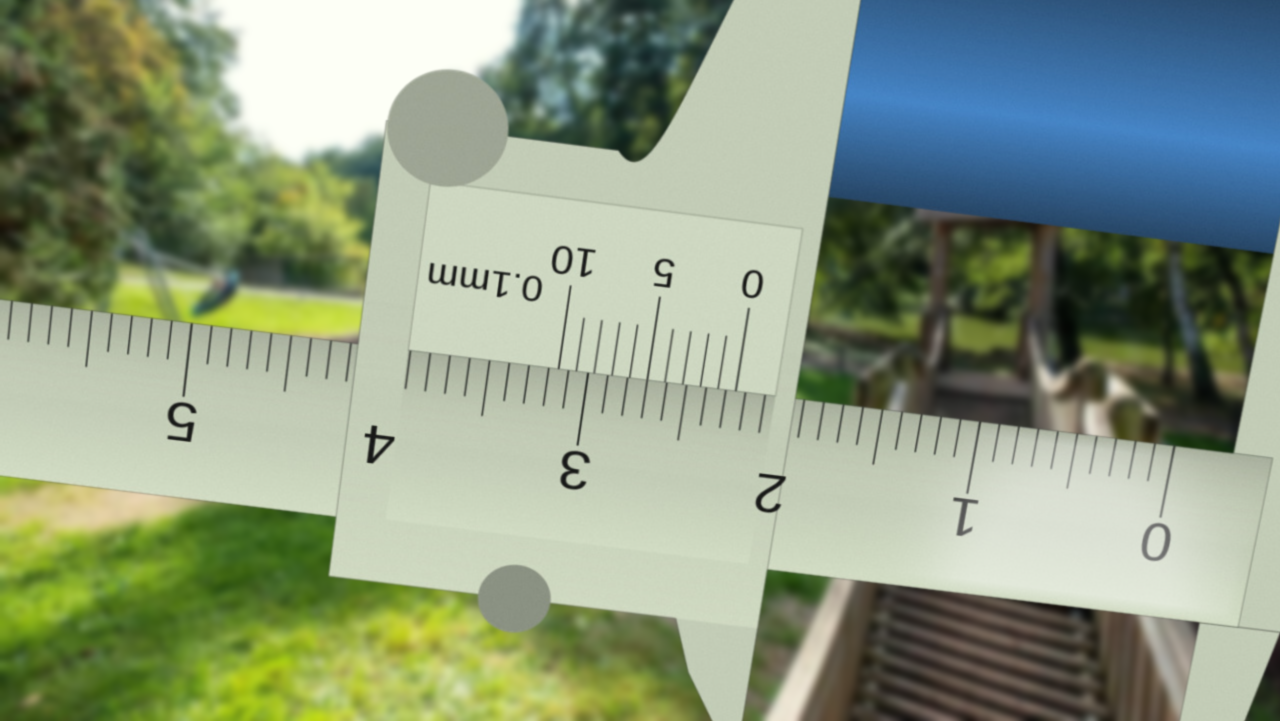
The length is 22.5 (mm)
